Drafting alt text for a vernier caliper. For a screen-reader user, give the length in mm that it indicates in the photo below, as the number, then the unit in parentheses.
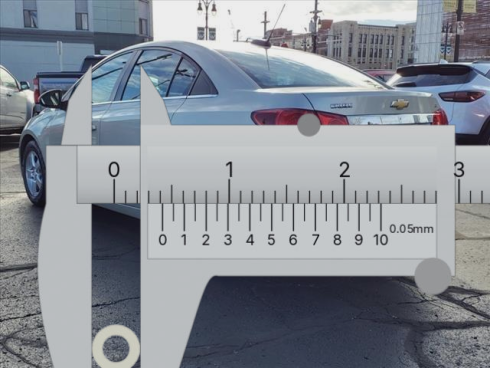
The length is 4.2 (mm)
